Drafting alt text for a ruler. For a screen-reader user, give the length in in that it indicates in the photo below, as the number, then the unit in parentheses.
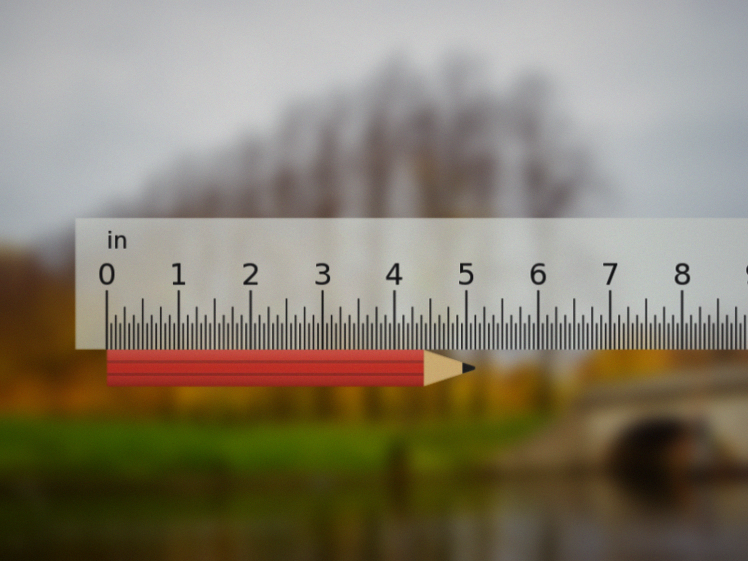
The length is 5.125 (in)
